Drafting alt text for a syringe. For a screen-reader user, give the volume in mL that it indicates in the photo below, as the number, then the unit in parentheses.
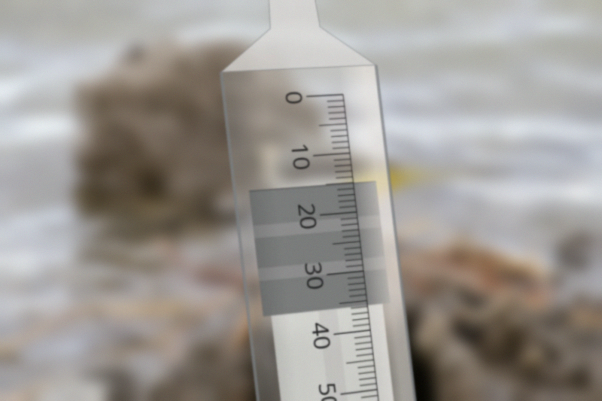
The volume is 15 (mL)
